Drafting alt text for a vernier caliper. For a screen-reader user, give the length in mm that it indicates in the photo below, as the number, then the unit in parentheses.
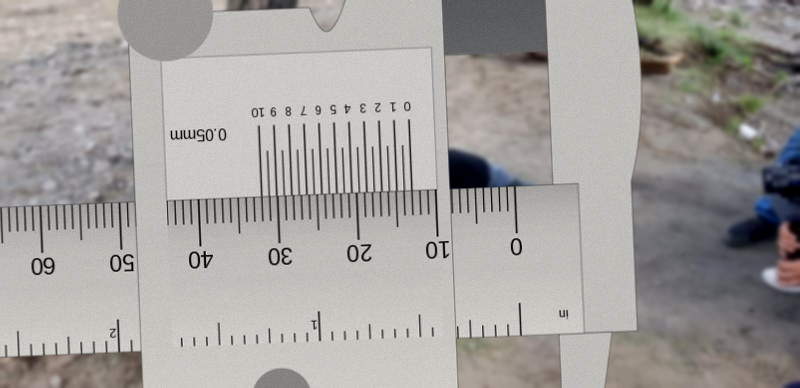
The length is 13.0 (mm)
